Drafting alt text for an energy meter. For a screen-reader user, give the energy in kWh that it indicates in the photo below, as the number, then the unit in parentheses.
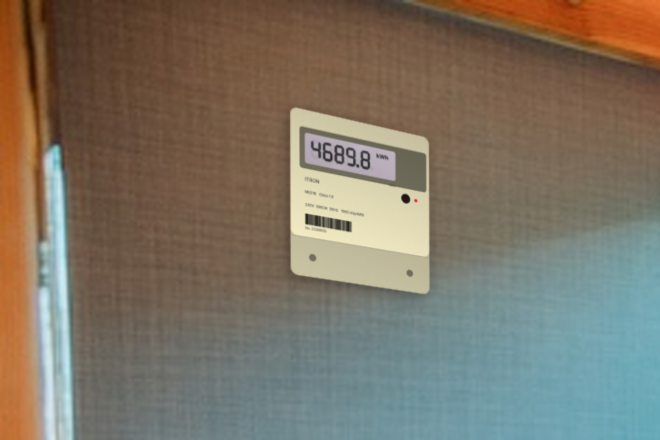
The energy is 4689.8 (kWh)
